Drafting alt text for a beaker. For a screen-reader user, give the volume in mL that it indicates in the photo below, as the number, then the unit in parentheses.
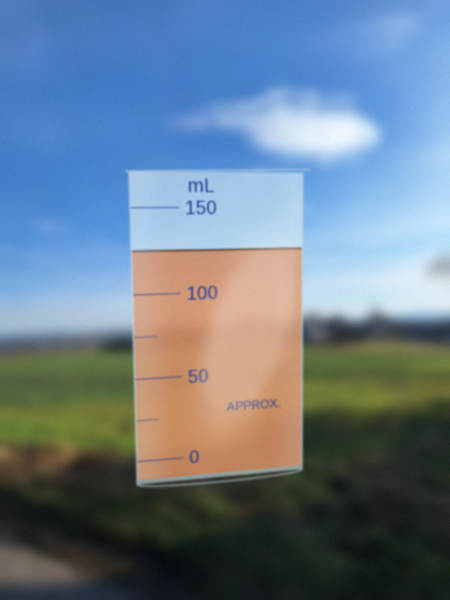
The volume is 125 (mL)
